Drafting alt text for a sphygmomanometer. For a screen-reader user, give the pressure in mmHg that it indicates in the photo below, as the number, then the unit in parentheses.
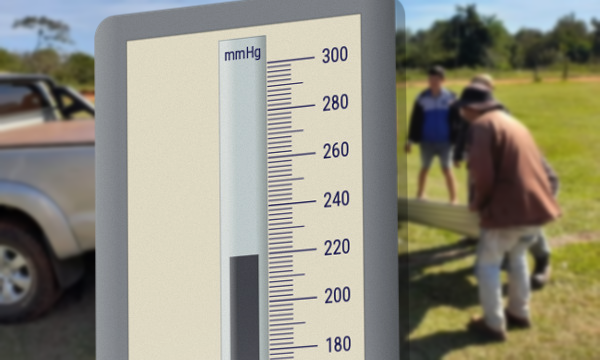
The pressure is 220 (mmHg)
